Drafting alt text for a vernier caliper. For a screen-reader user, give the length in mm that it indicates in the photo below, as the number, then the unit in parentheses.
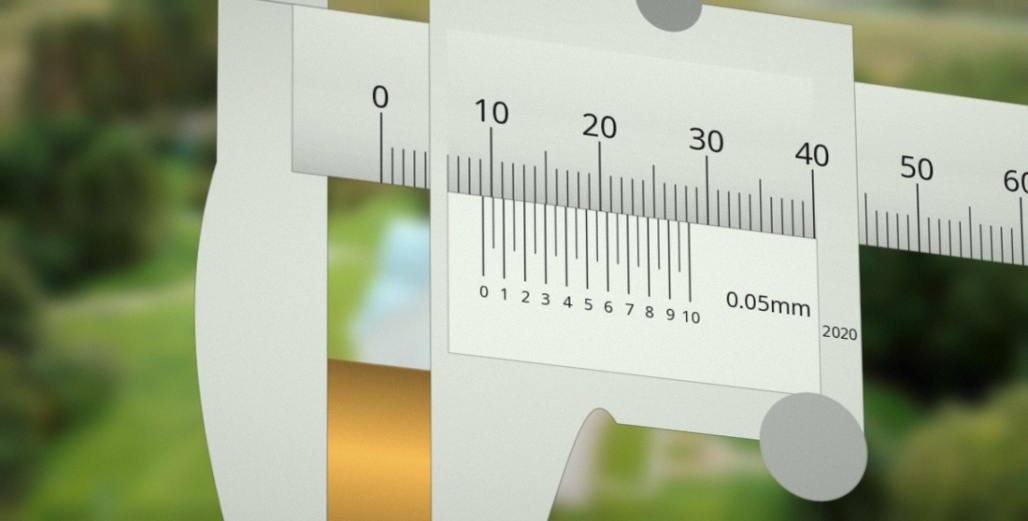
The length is 9.2 (mm)
